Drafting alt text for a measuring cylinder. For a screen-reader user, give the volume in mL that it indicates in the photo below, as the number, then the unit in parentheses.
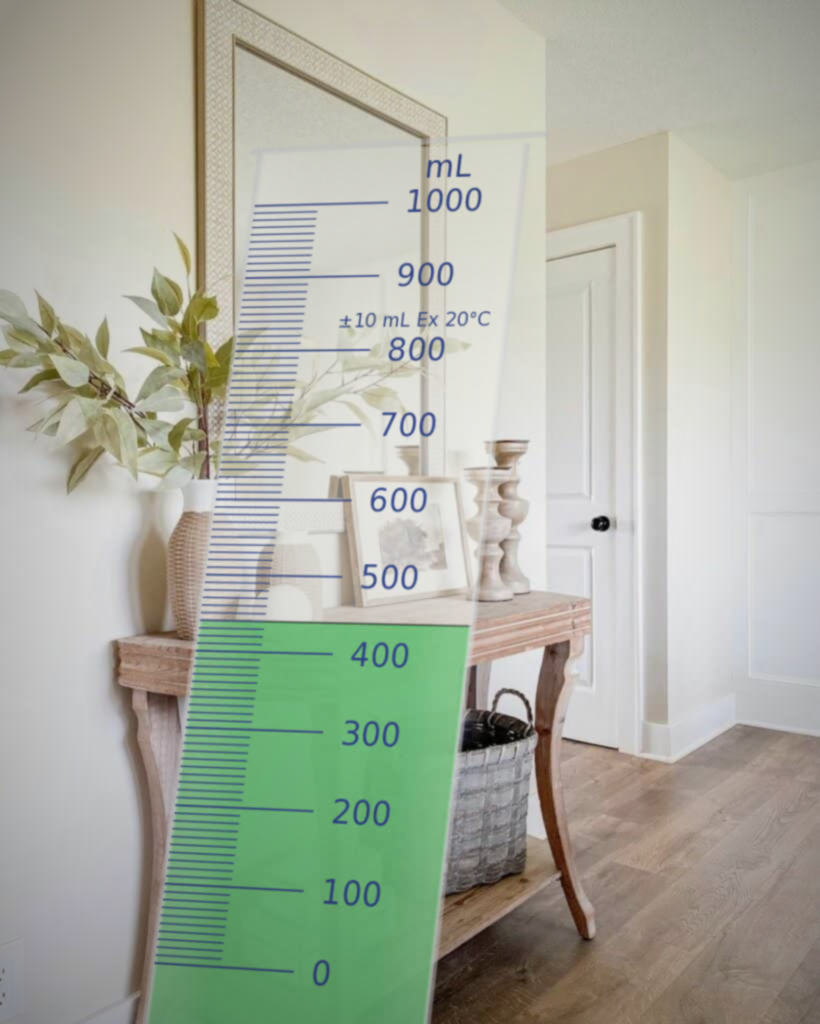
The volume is 440 (mL)
